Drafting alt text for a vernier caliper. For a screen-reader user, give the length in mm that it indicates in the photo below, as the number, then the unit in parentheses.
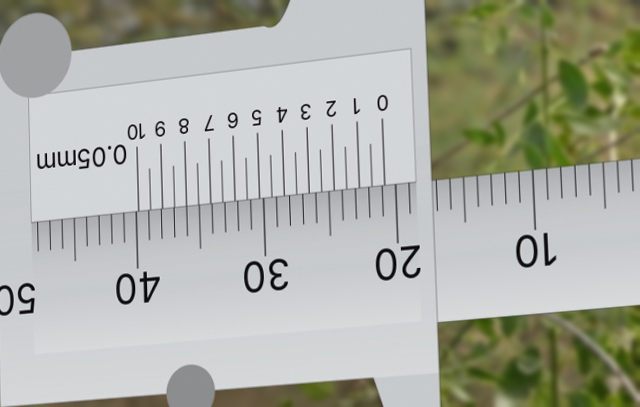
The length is 20.8 (mm)
